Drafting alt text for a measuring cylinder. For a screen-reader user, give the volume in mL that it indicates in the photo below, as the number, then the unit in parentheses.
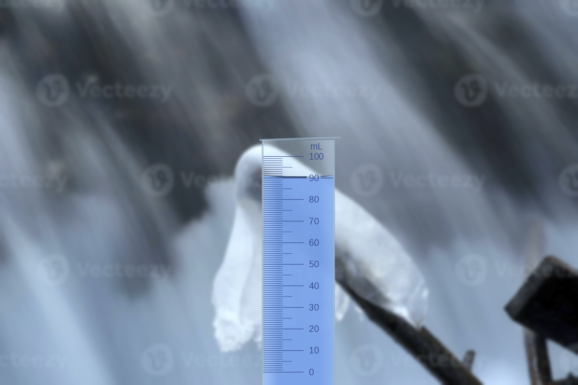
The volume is 90 (mL)
